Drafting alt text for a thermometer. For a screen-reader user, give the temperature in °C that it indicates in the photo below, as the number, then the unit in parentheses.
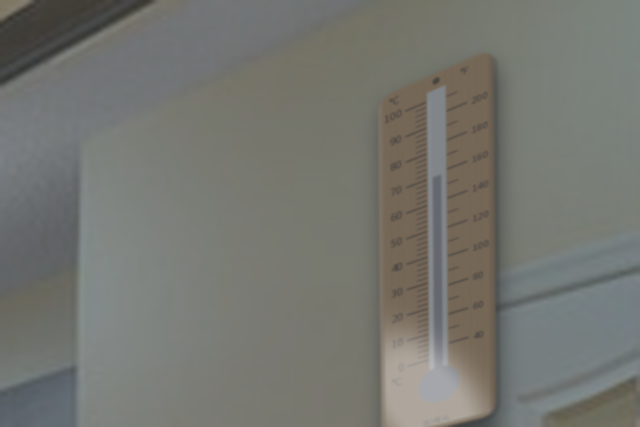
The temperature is 70 (°C)
